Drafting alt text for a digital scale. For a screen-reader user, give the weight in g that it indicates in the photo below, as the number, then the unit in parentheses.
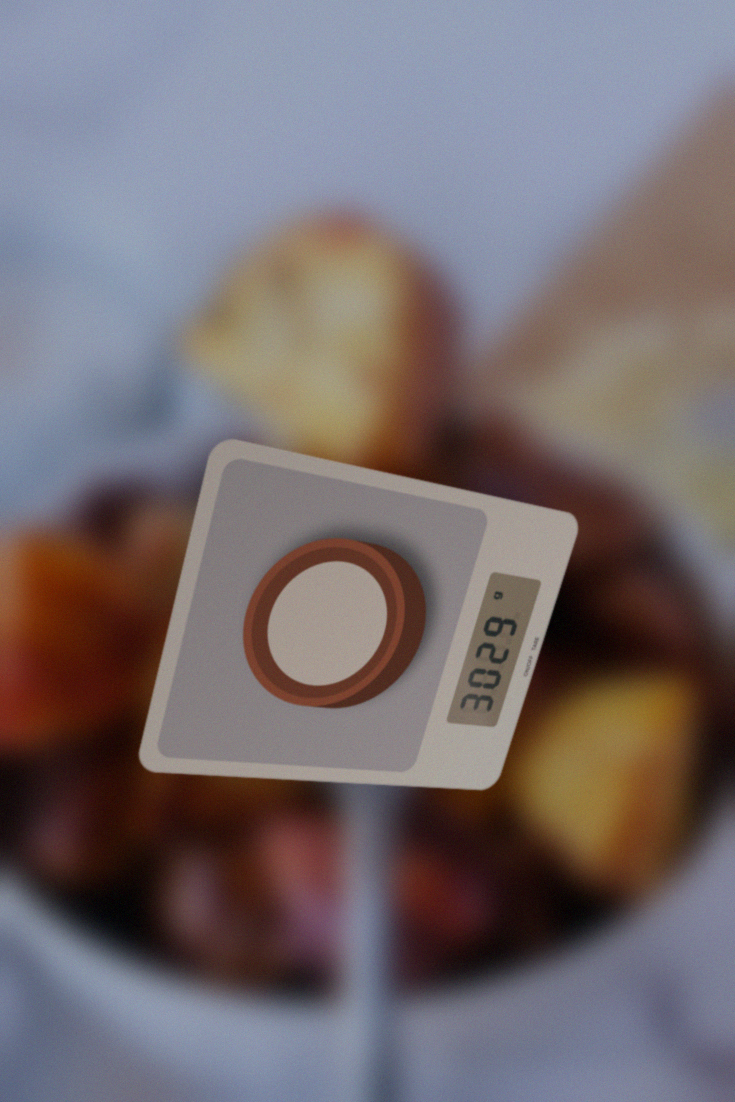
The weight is 3029 (g)
